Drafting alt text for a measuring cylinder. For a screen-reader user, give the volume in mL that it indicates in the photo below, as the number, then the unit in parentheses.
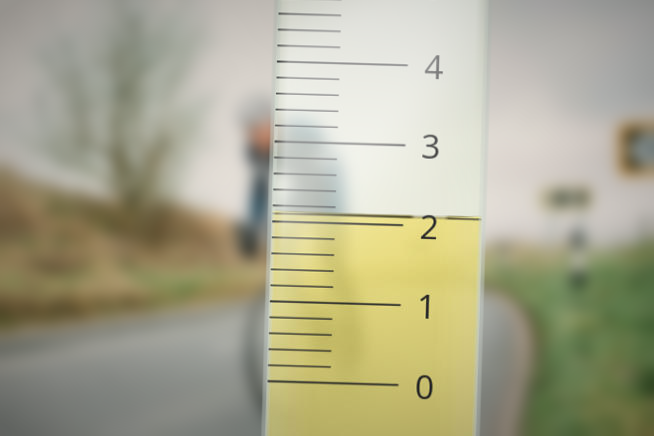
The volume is 2.1 (mL)
